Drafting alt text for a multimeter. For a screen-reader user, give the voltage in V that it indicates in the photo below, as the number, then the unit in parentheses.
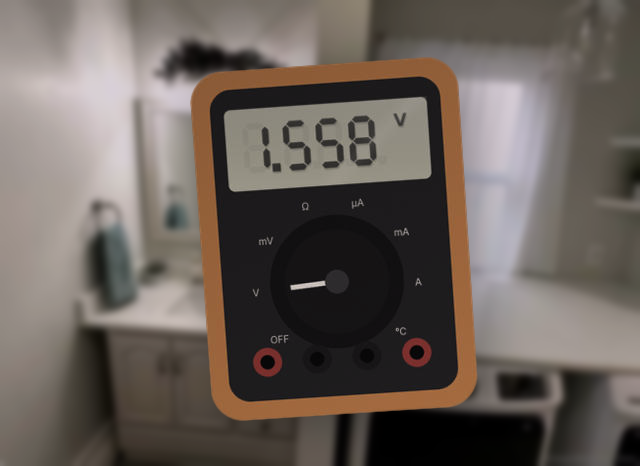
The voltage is 1.558 (V)
